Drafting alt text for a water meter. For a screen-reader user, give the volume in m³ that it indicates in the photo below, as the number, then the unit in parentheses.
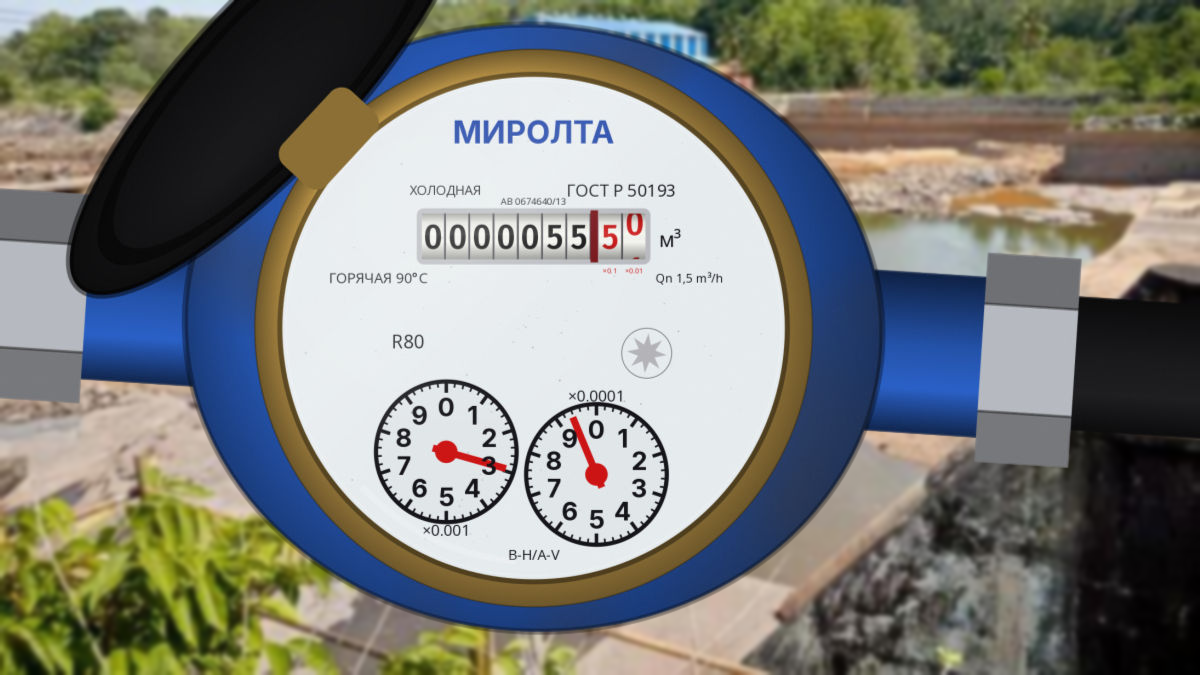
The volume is 55.5029 (m³)
